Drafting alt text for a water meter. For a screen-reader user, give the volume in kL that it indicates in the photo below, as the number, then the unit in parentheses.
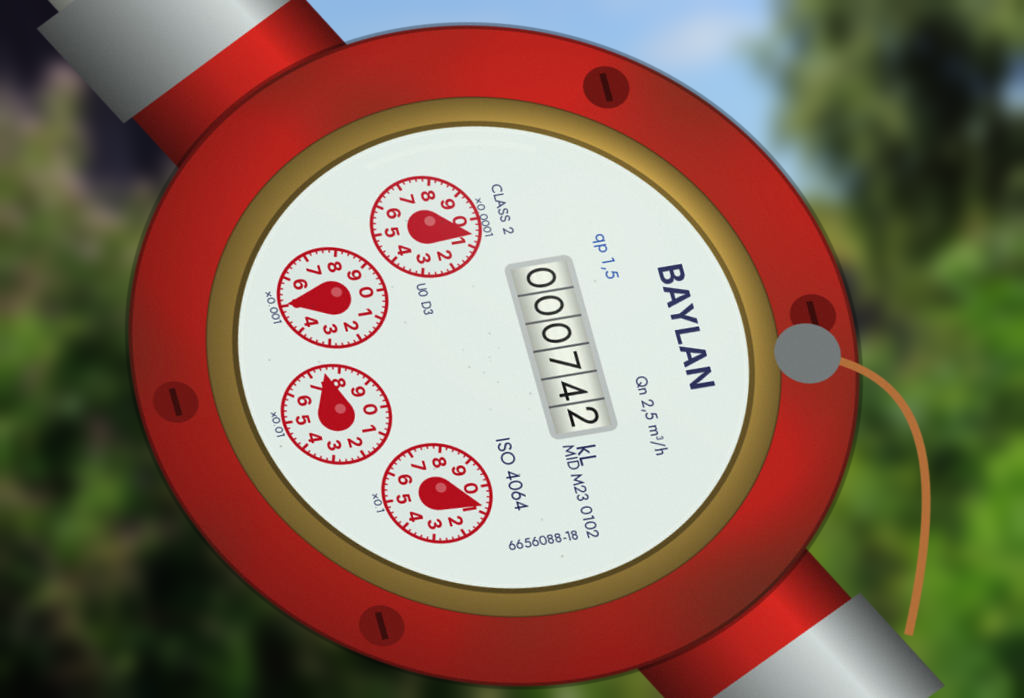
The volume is 742.0750 (kL)
